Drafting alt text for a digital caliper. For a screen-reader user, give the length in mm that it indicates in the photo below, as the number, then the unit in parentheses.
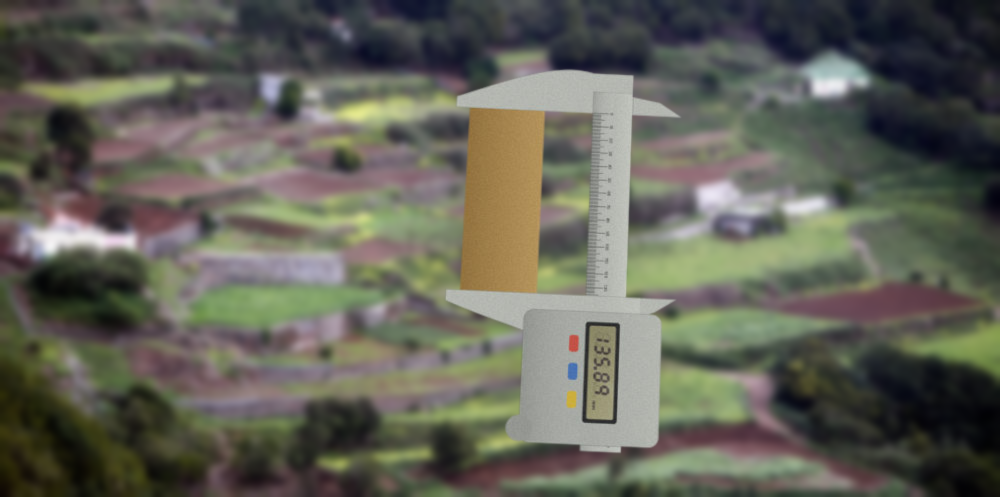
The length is 135.89 (mm)
